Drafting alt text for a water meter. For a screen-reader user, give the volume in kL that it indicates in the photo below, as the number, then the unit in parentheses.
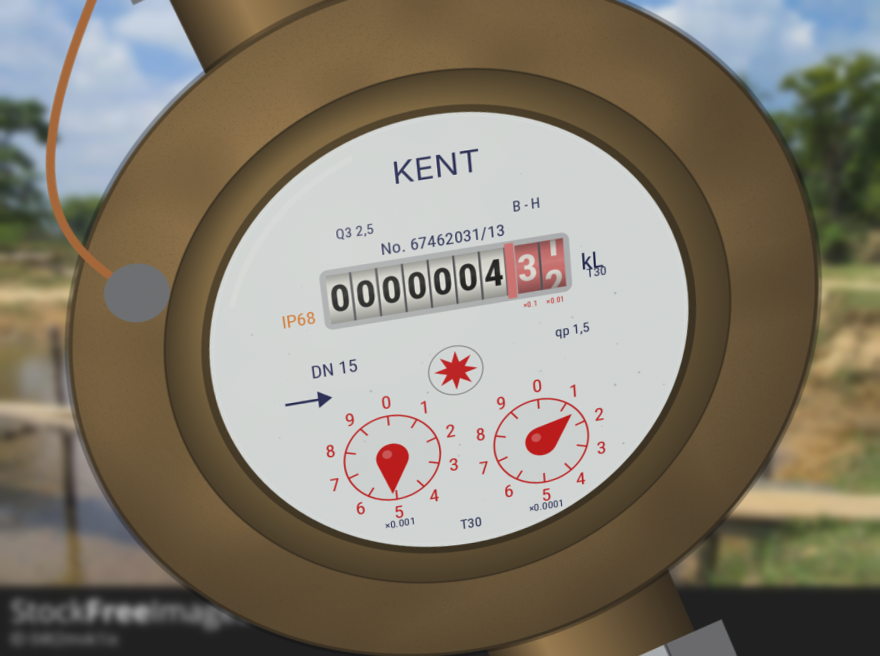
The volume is 4.3151 (kL)
